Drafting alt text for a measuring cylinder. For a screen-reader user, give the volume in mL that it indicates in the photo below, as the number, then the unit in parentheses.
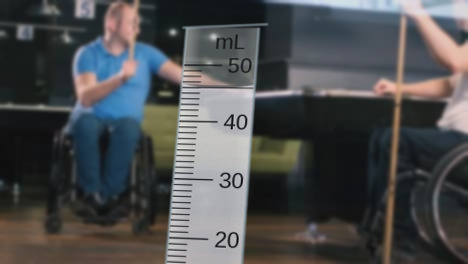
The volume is 46 (mL)
